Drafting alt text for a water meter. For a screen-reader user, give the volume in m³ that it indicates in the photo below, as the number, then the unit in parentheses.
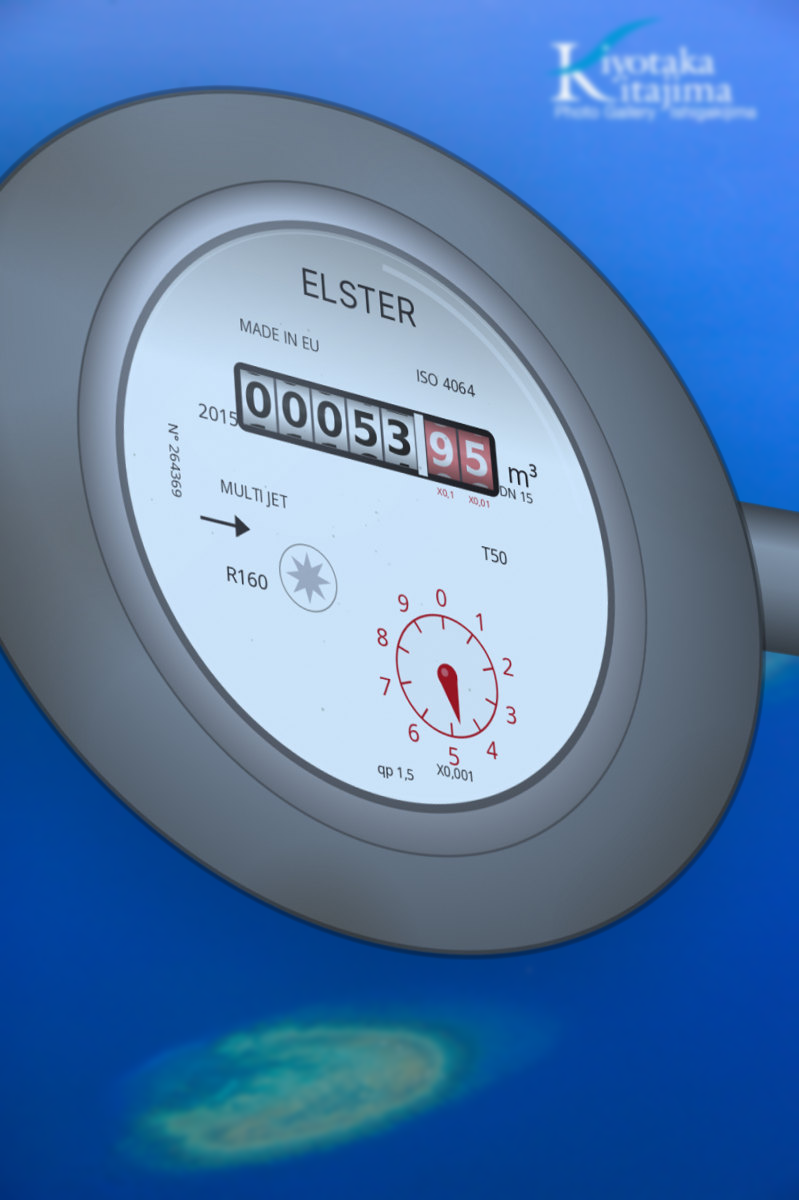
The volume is 53.954 (m³)
